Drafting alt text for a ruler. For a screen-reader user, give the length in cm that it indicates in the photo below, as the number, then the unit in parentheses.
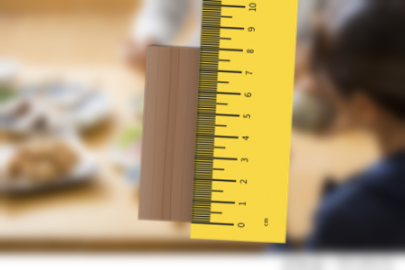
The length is 8 (cm)
